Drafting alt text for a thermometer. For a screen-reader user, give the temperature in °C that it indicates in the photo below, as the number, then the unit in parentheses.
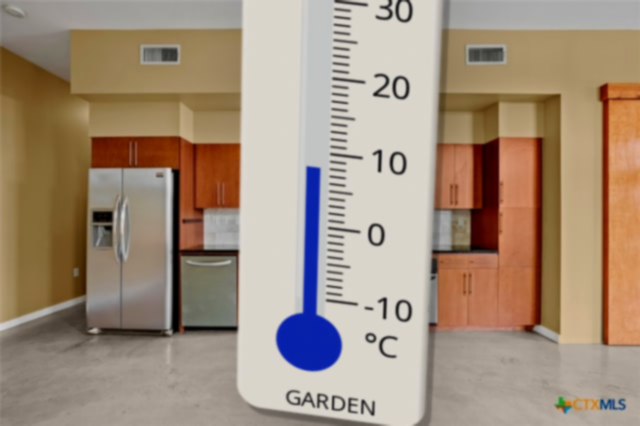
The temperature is 8 (°C)
